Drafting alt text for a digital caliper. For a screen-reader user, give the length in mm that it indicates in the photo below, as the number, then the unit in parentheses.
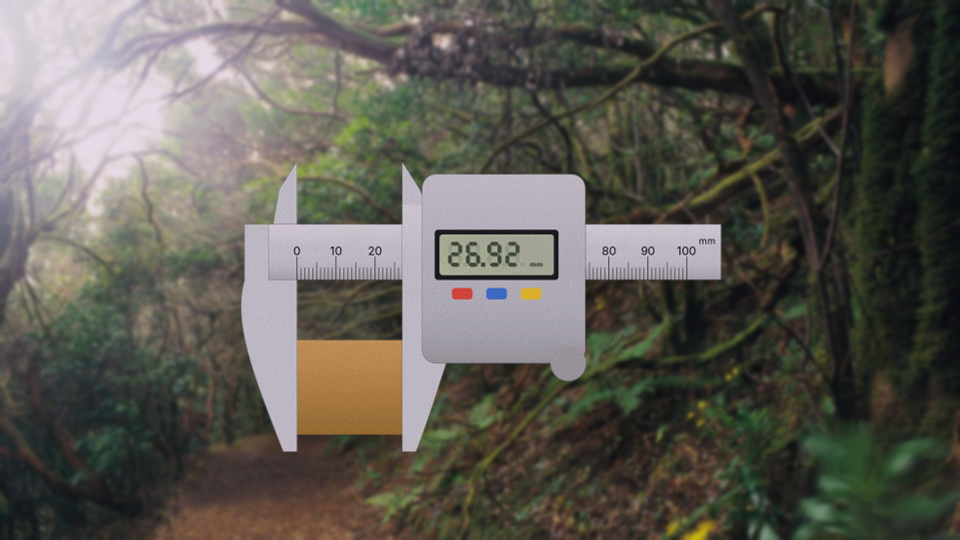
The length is 26.92 (mm)
